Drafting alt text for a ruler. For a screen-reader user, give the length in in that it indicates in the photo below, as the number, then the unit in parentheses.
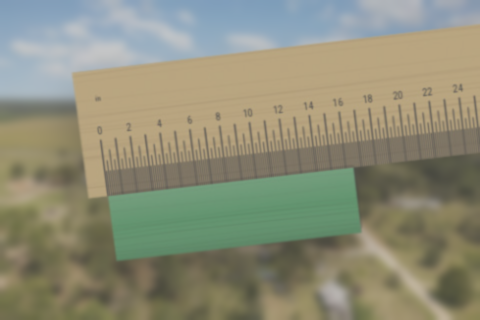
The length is 16.5 (in)
